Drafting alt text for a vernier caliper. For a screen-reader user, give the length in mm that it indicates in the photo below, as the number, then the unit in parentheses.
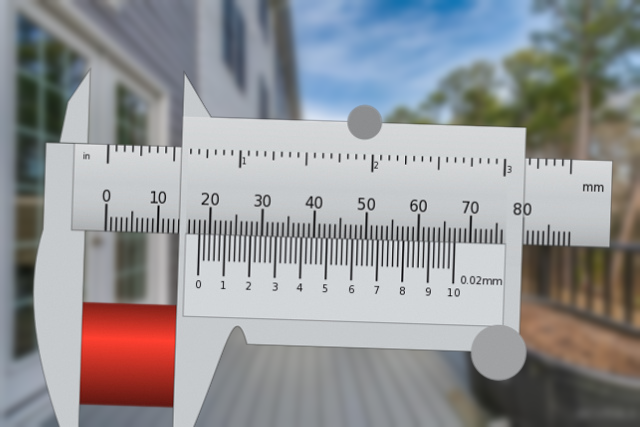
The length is 18.0 (mm)
